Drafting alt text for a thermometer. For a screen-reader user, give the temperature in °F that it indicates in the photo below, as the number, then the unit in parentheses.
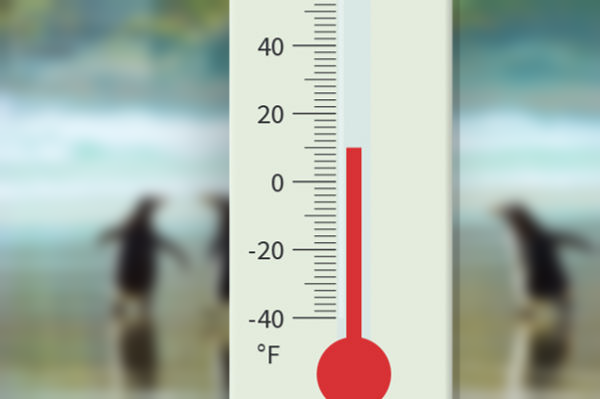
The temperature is 10 (°F)
